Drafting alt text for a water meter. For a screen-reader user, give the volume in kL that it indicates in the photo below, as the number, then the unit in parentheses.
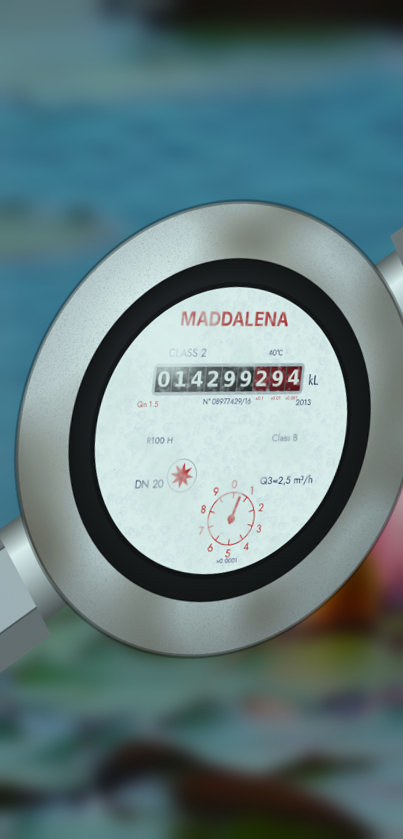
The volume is 14299.2940 (kL)
